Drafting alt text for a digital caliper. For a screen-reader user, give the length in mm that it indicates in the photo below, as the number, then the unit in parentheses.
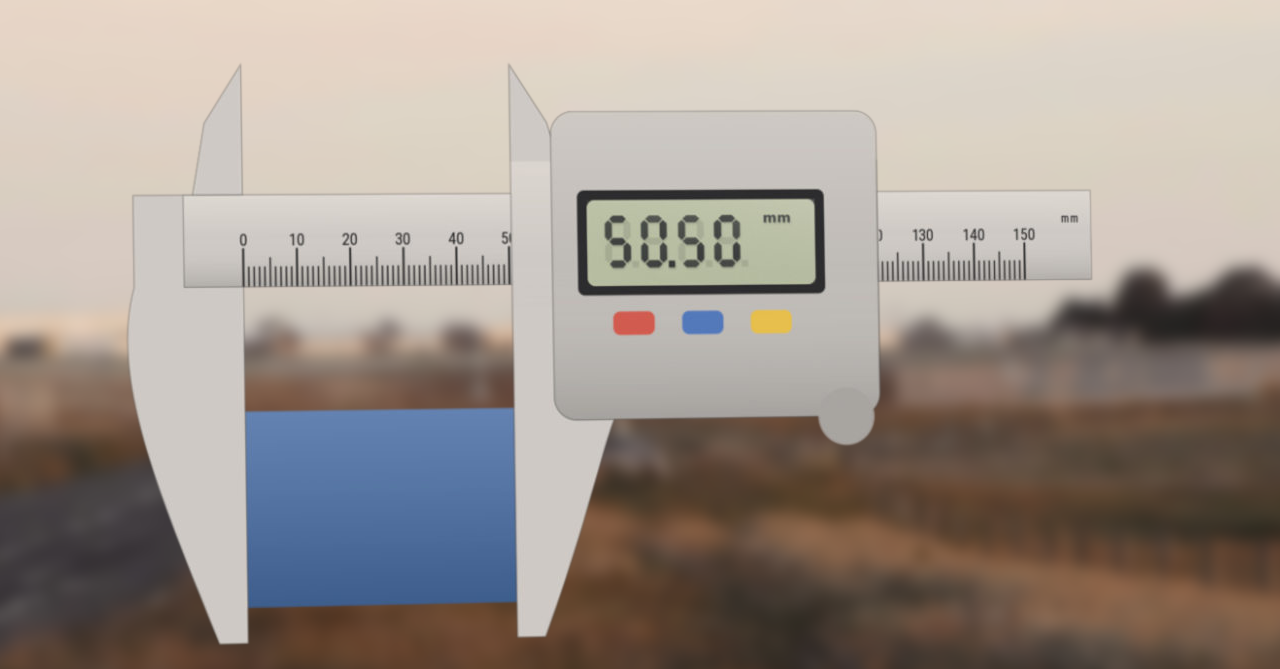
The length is 50.50 (mm)
